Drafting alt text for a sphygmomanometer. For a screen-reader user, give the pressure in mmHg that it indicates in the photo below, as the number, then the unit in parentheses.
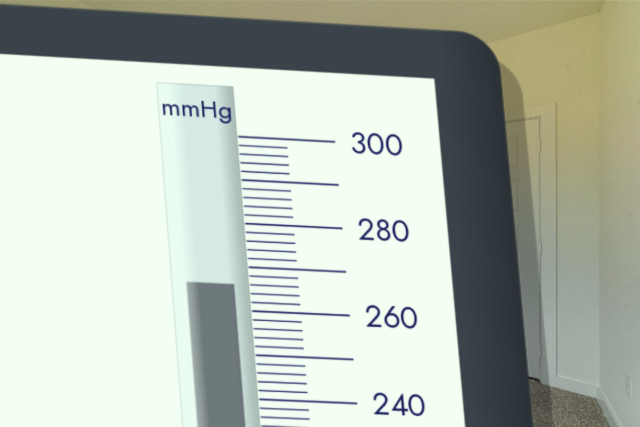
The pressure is 266 (mmHg)
